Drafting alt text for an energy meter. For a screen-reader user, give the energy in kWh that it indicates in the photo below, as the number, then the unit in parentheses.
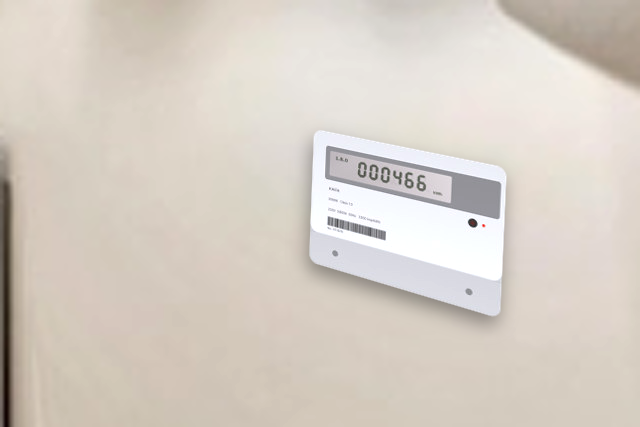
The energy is 466 (kWh)
